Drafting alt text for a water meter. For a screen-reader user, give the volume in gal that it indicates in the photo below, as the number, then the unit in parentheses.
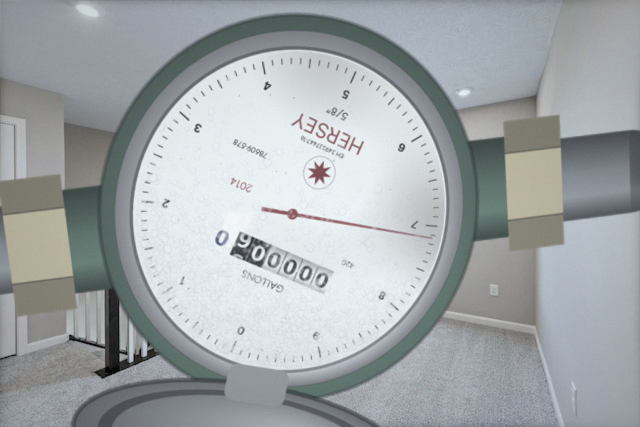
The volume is 57.1 (gal)
